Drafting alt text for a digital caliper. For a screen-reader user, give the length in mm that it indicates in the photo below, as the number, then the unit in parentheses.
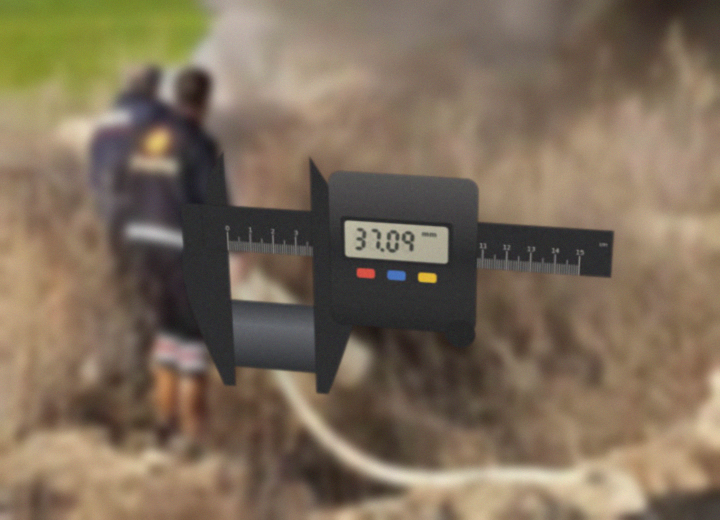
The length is 37.09 (mm)
